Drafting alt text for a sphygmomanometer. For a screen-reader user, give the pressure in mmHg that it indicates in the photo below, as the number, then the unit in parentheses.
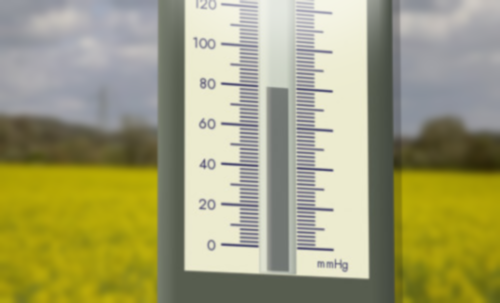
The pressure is 80 (mmHg)
